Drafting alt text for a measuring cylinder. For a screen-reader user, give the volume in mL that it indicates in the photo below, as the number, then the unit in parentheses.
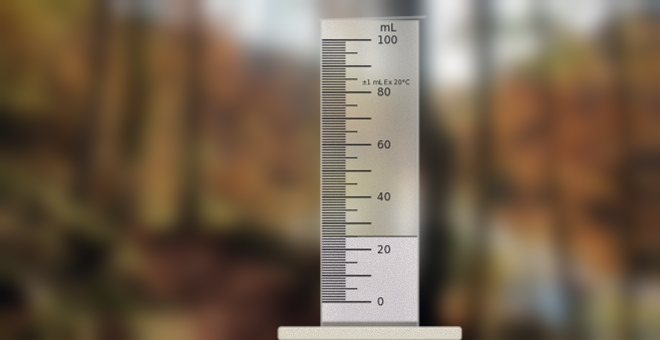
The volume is 25 (mL)
